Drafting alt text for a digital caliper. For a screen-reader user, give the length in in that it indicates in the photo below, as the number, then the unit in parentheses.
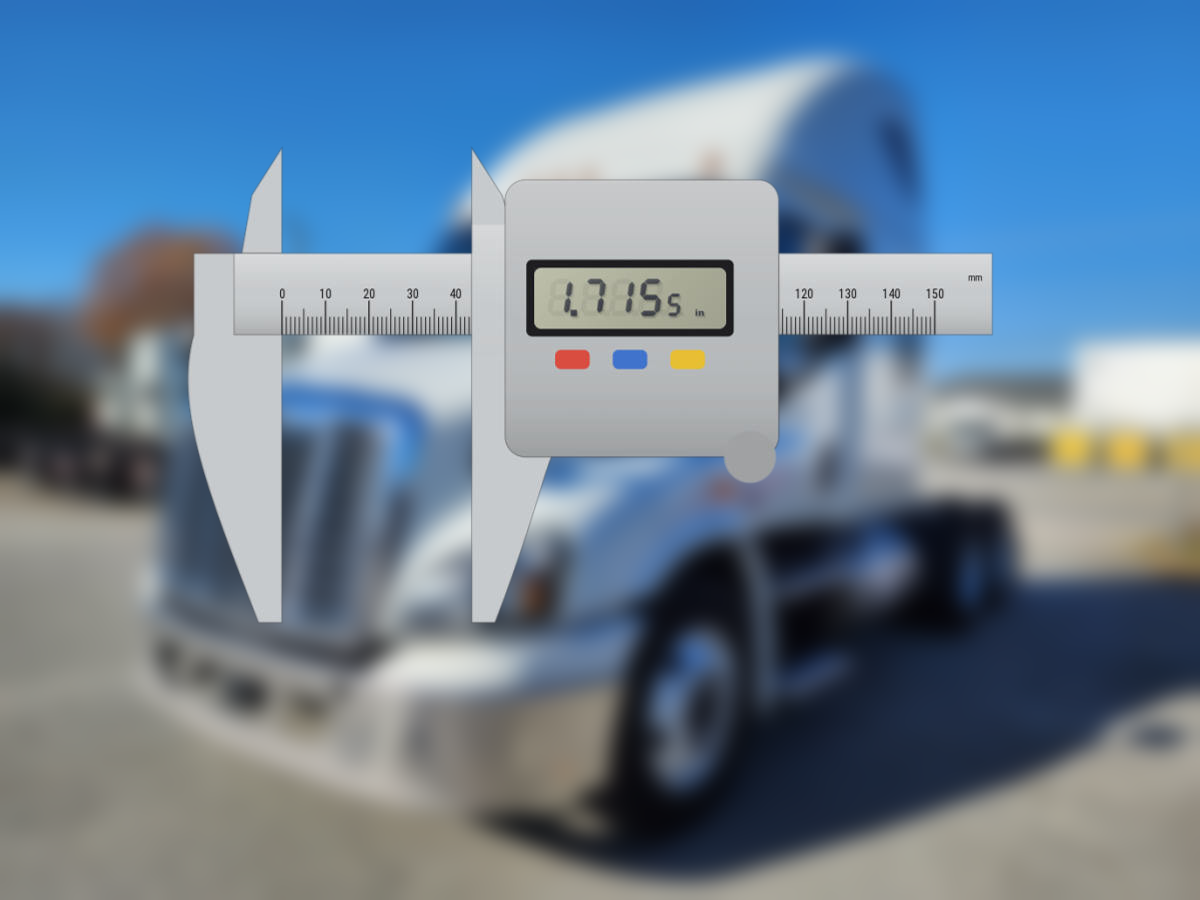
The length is 1.7155 (in)
